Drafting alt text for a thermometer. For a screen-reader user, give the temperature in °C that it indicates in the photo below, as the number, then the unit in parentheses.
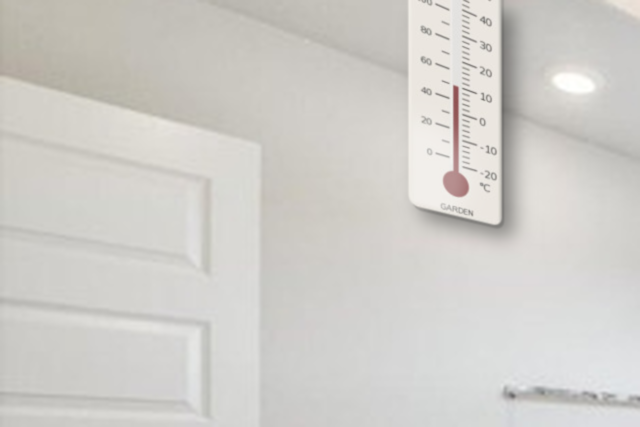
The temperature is 10 (°C)
